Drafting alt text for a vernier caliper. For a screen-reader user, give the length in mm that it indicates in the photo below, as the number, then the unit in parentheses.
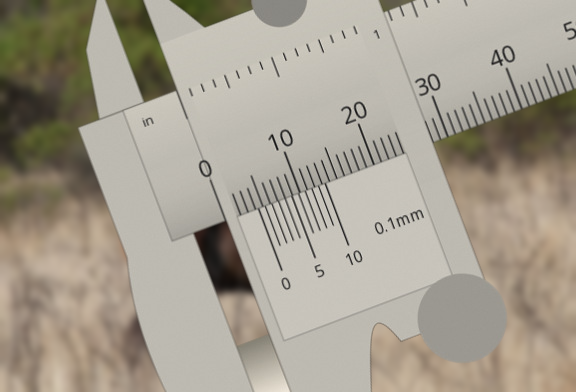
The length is 4.4 (mm)
